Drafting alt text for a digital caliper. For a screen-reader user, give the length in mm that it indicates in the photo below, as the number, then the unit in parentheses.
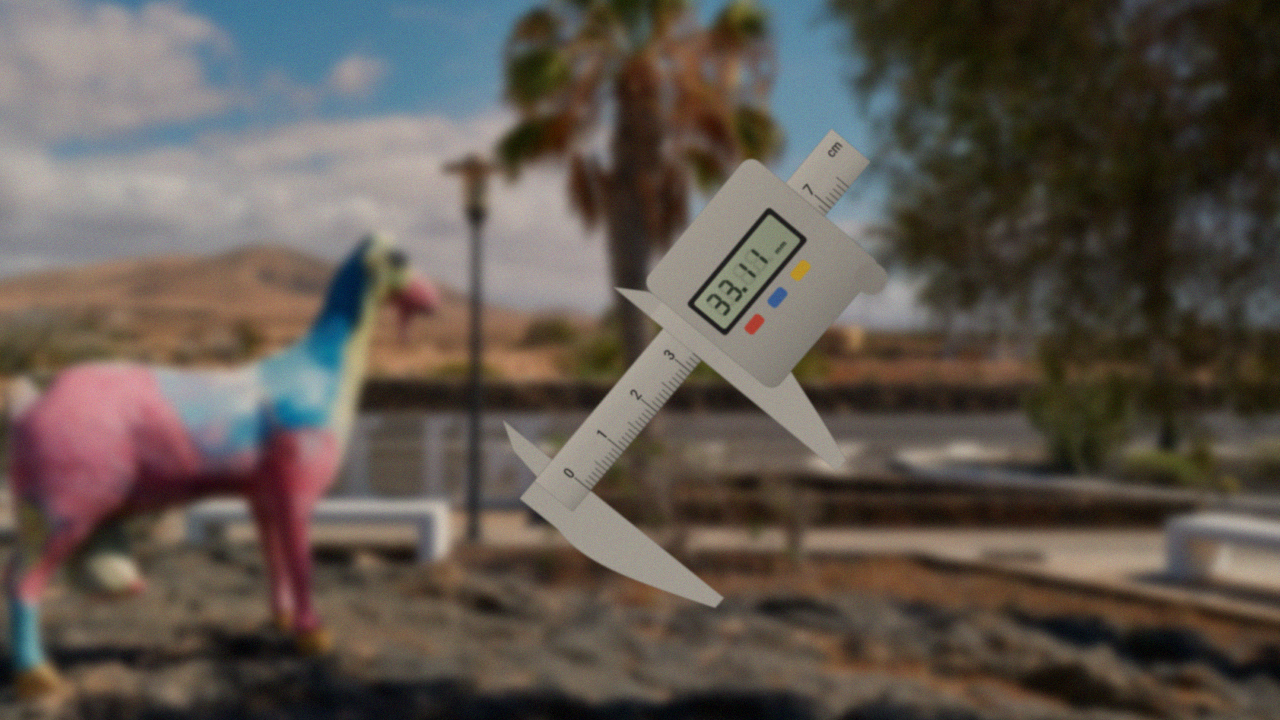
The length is 33.11 (mm)
